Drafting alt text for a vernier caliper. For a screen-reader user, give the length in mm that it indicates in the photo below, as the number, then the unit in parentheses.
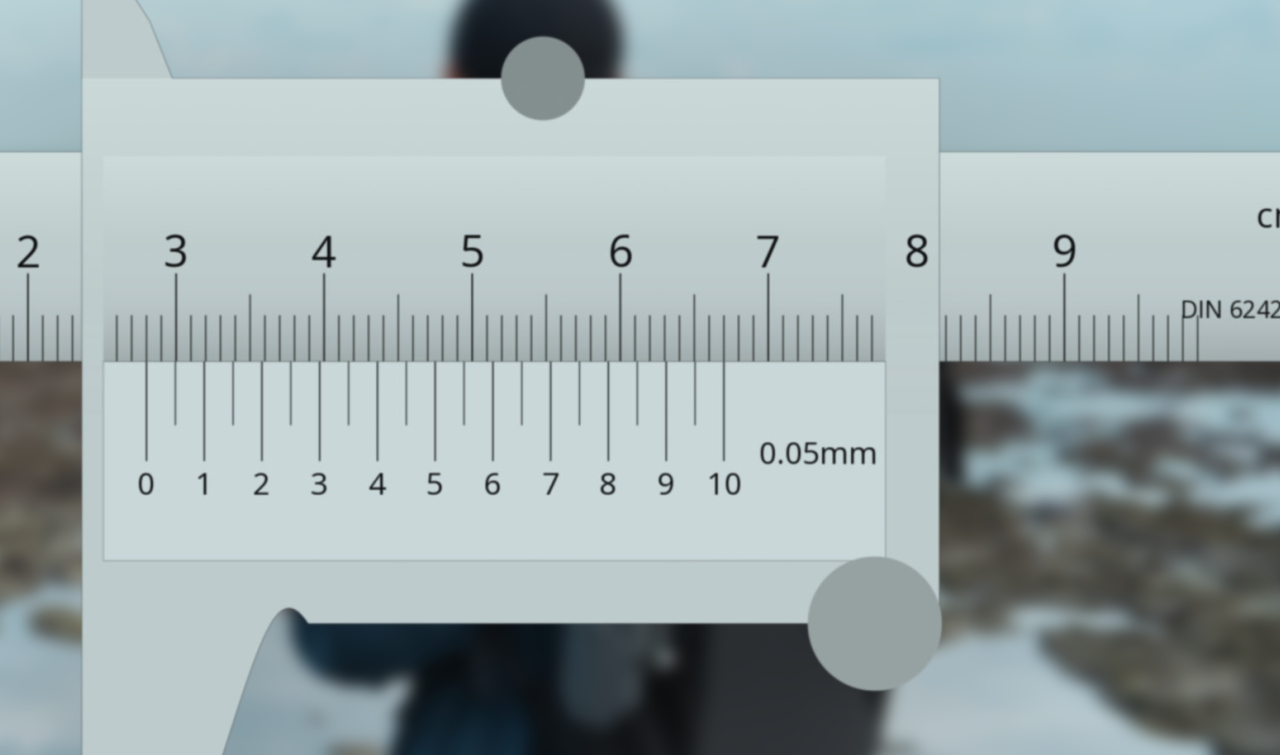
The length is 28.0 (mm)
